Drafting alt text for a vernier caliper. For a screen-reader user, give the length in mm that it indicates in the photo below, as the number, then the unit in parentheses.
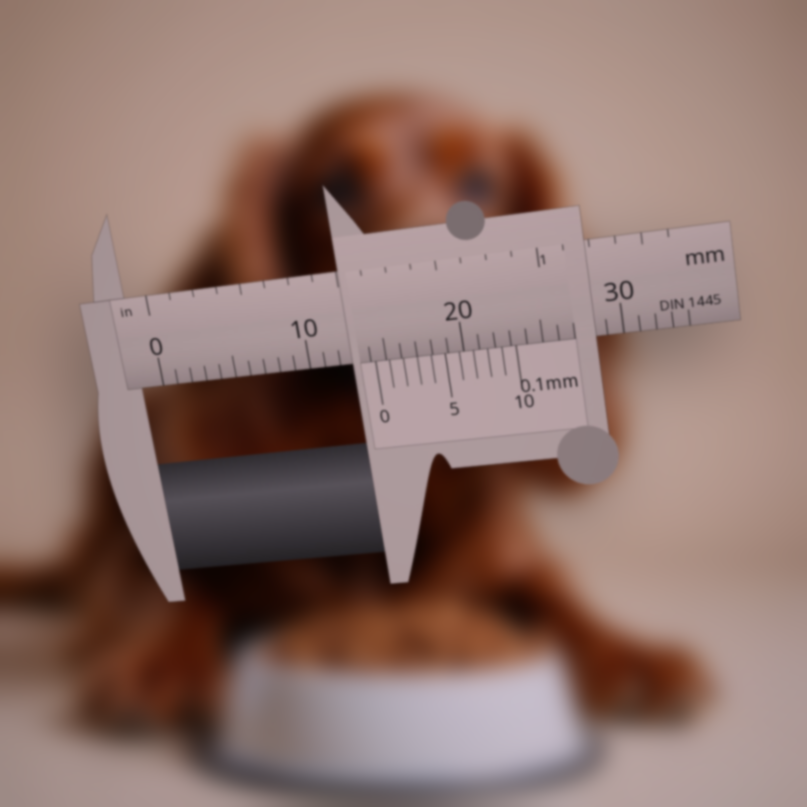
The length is 14.3 (mm)
